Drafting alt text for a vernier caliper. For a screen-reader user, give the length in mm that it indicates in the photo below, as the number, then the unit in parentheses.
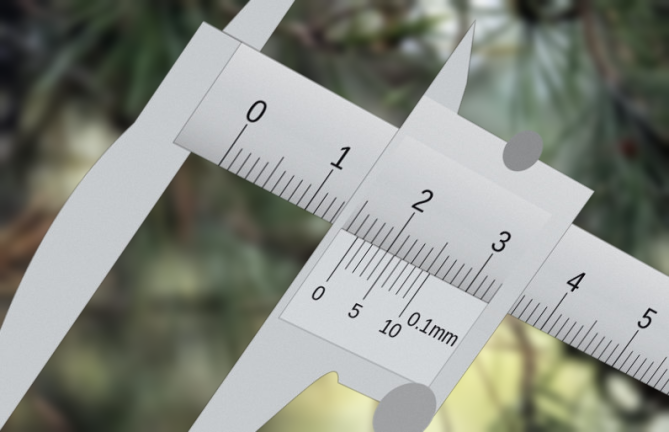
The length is 16.4 (mm)
